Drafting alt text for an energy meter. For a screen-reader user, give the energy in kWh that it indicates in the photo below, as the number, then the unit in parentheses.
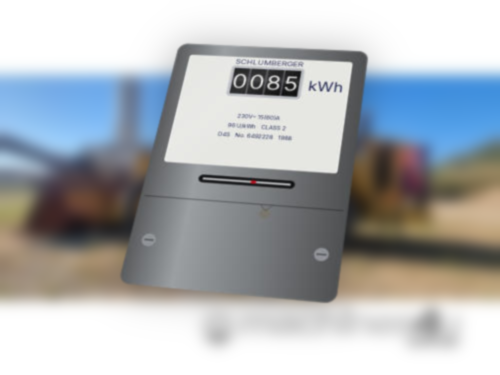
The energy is 85 (kWh)
